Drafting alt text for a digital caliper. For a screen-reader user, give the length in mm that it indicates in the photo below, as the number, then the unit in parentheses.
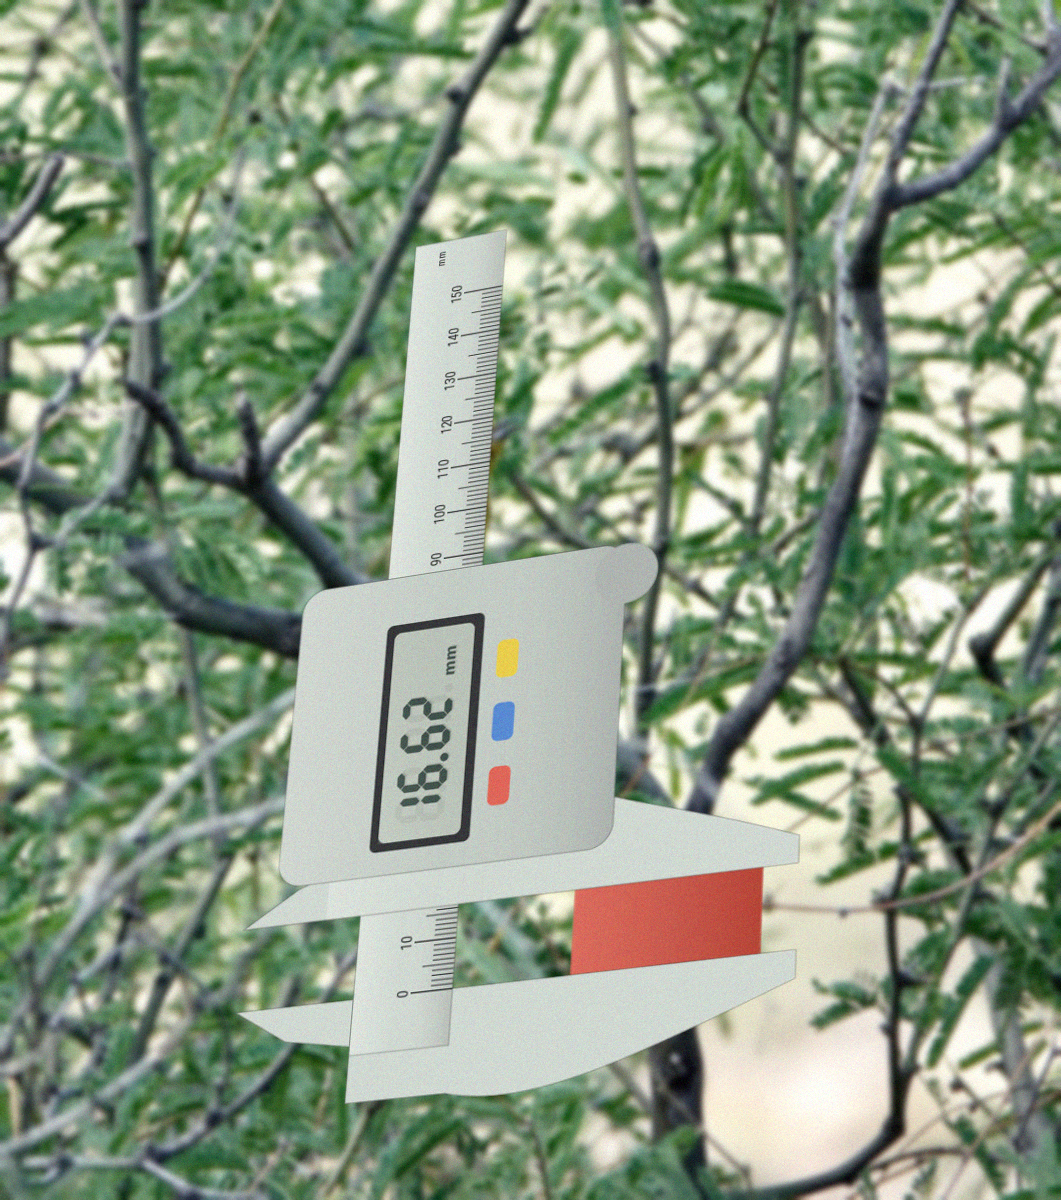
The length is 16.62 (mm)
